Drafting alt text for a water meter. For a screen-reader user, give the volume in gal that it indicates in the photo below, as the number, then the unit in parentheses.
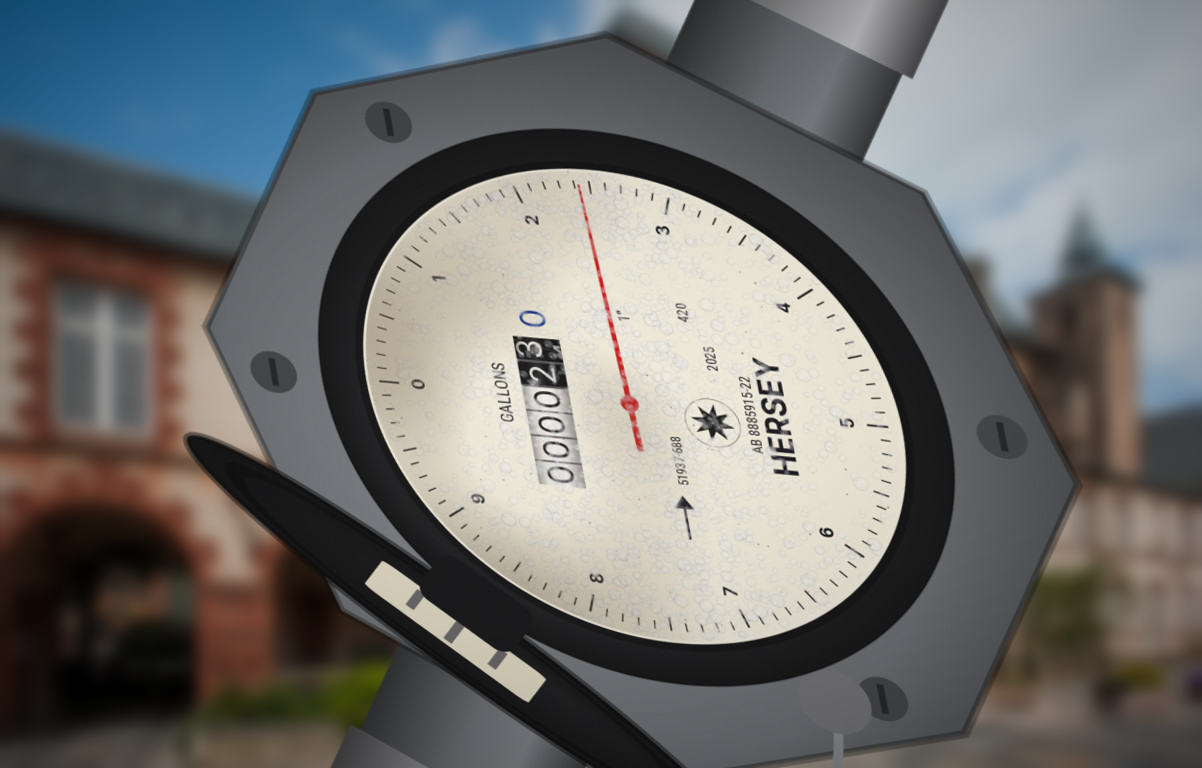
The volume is 232.4 (gal)
